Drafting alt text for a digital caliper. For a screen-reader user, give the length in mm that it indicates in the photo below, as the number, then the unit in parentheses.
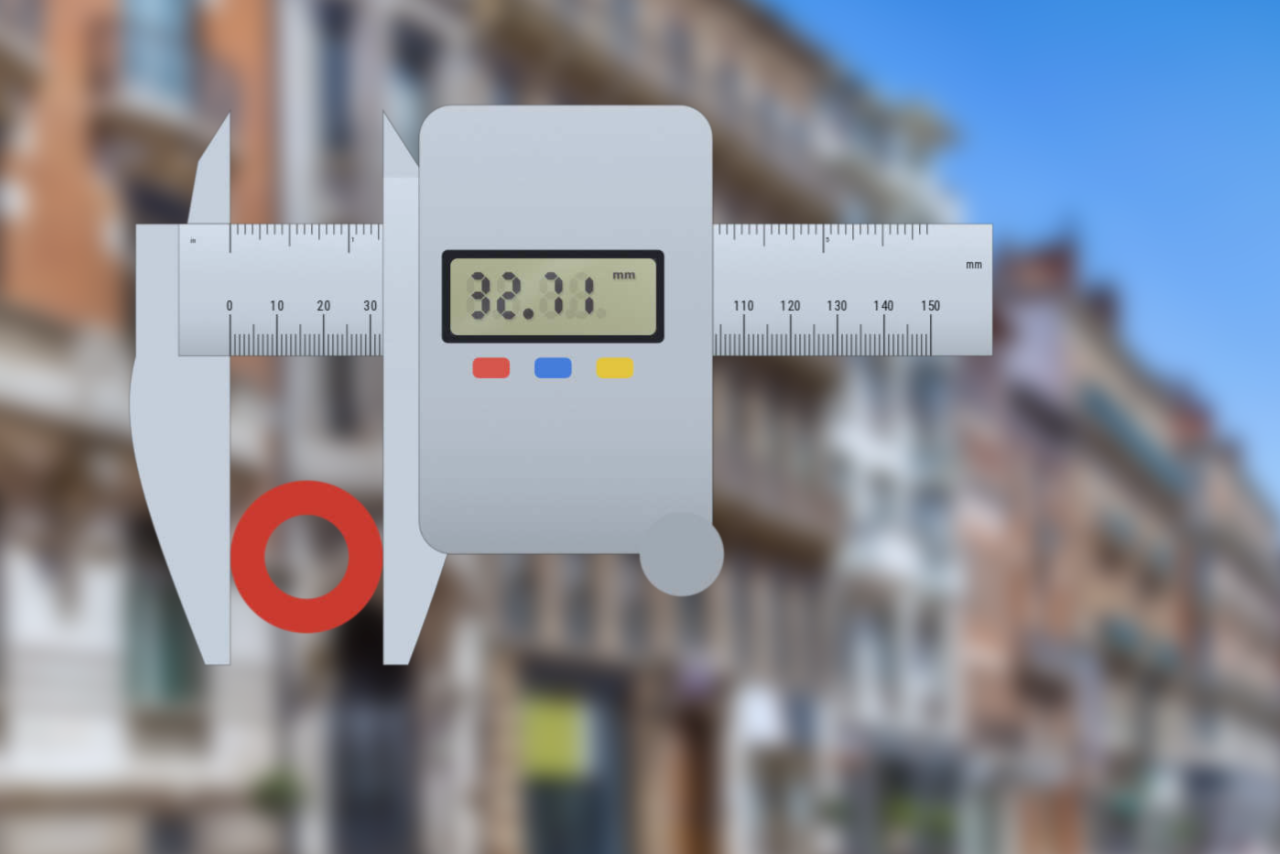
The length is 32.71 (mm)
